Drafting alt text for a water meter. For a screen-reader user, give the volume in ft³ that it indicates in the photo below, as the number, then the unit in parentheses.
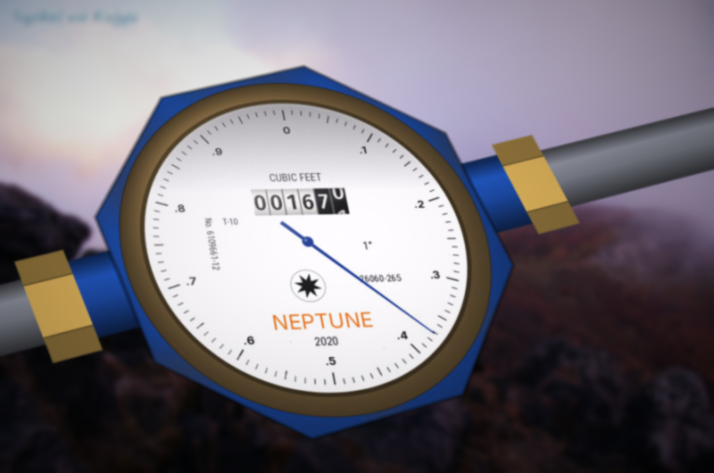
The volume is 1670.37 (ft³)
